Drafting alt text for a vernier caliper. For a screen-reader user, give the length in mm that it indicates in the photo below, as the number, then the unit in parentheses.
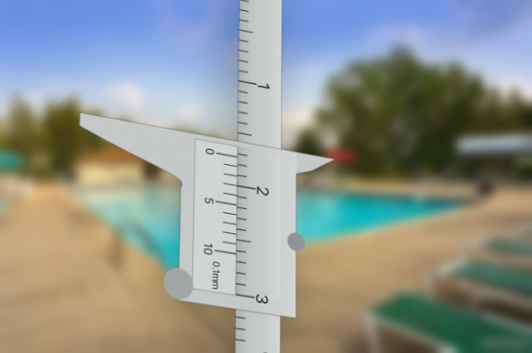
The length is 17.3 (mm)
